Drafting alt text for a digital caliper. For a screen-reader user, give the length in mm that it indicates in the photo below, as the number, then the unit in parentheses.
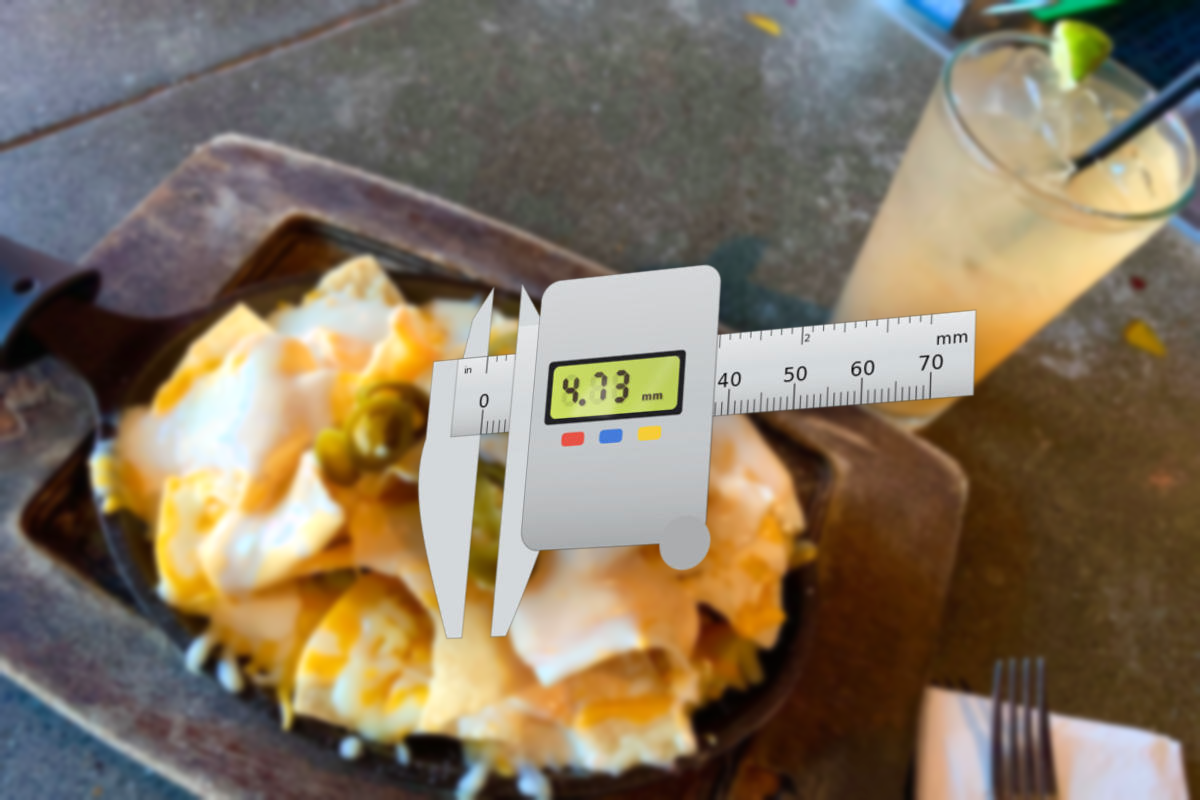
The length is 4.73 (mm)
